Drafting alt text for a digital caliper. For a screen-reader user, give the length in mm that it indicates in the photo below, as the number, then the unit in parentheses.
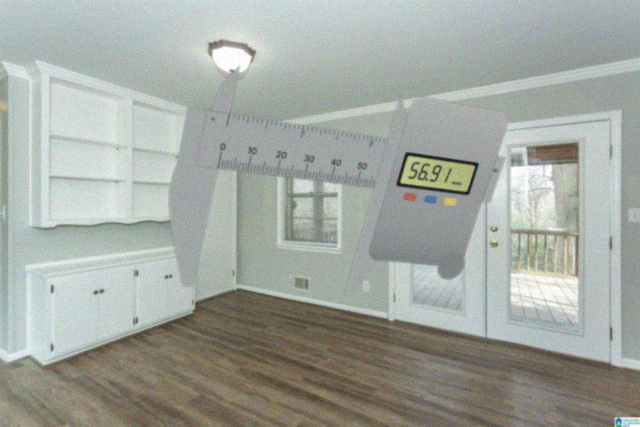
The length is 56.91 (mm)
